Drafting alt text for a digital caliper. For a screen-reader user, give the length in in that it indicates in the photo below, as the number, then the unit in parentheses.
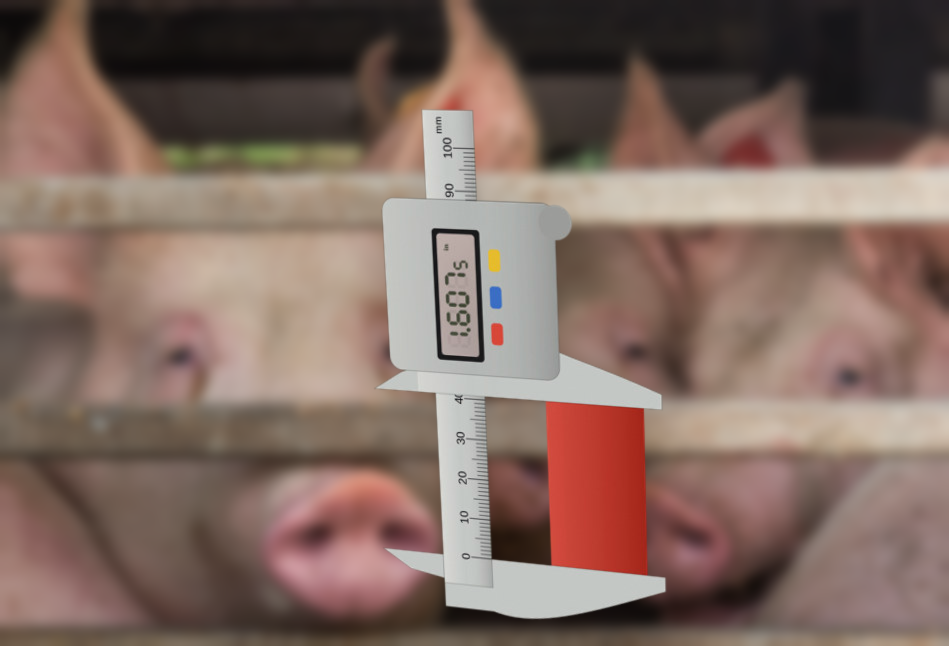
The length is 1.6075 (in)
